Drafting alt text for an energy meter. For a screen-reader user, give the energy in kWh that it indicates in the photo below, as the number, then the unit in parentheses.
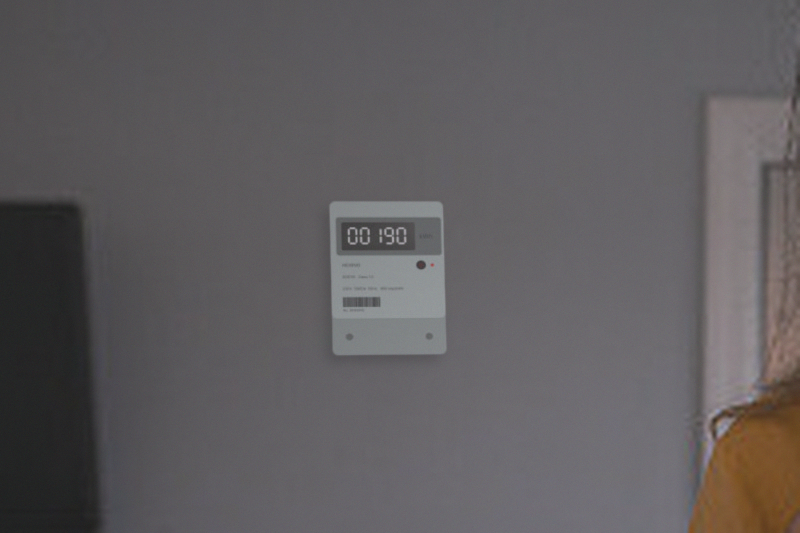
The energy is 190 (kWh)
